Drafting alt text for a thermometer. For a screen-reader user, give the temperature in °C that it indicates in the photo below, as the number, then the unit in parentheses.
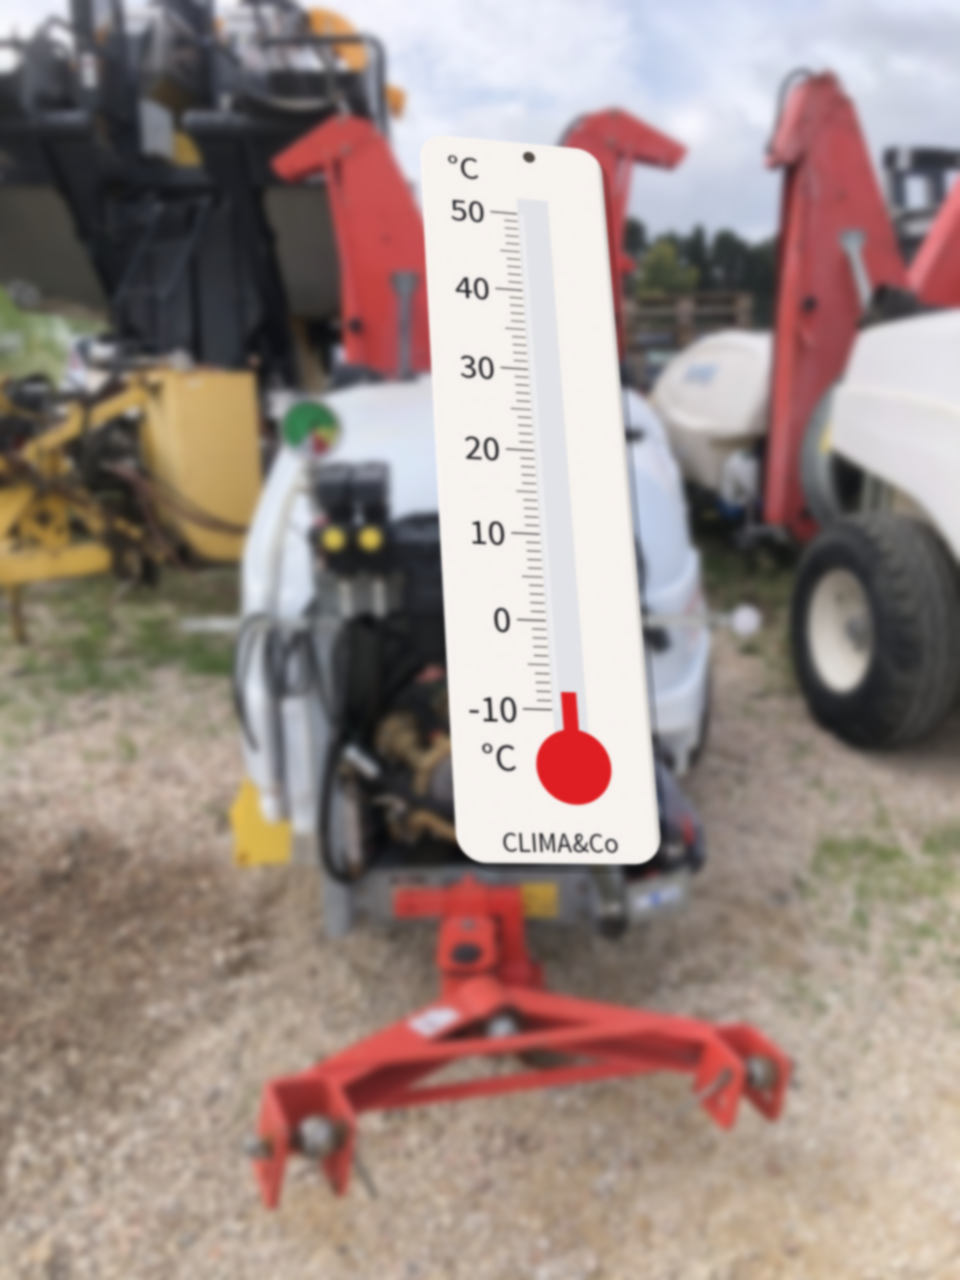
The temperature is -8 (°C)
